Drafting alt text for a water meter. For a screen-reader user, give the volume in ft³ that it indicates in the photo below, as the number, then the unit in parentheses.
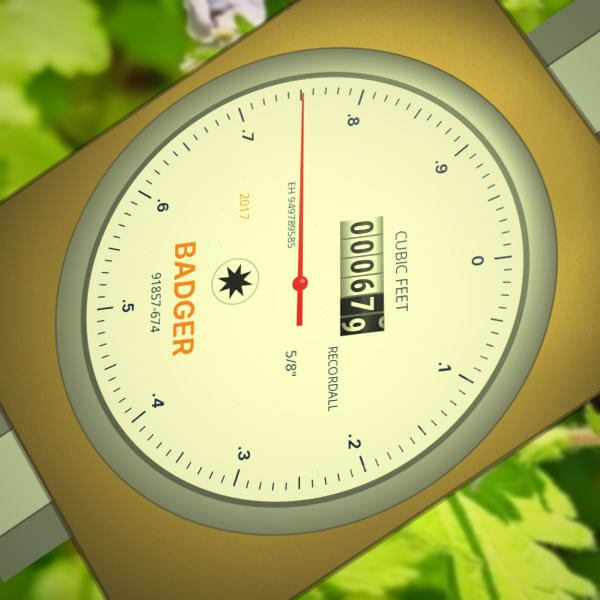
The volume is 678.75 (ft³)
